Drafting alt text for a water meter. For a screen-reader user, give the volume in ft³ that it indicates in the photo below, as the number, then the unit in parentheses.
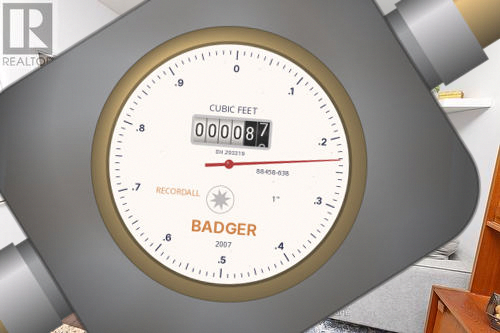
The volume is 87.23 (ft³)
